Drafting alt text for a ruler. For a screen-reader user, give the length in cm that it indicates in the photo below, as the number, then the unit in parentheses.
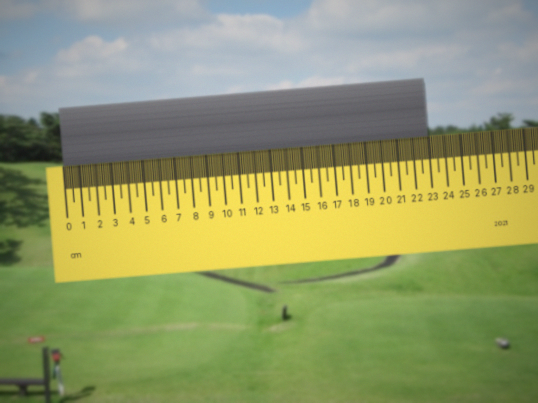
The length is 23 (cm)
